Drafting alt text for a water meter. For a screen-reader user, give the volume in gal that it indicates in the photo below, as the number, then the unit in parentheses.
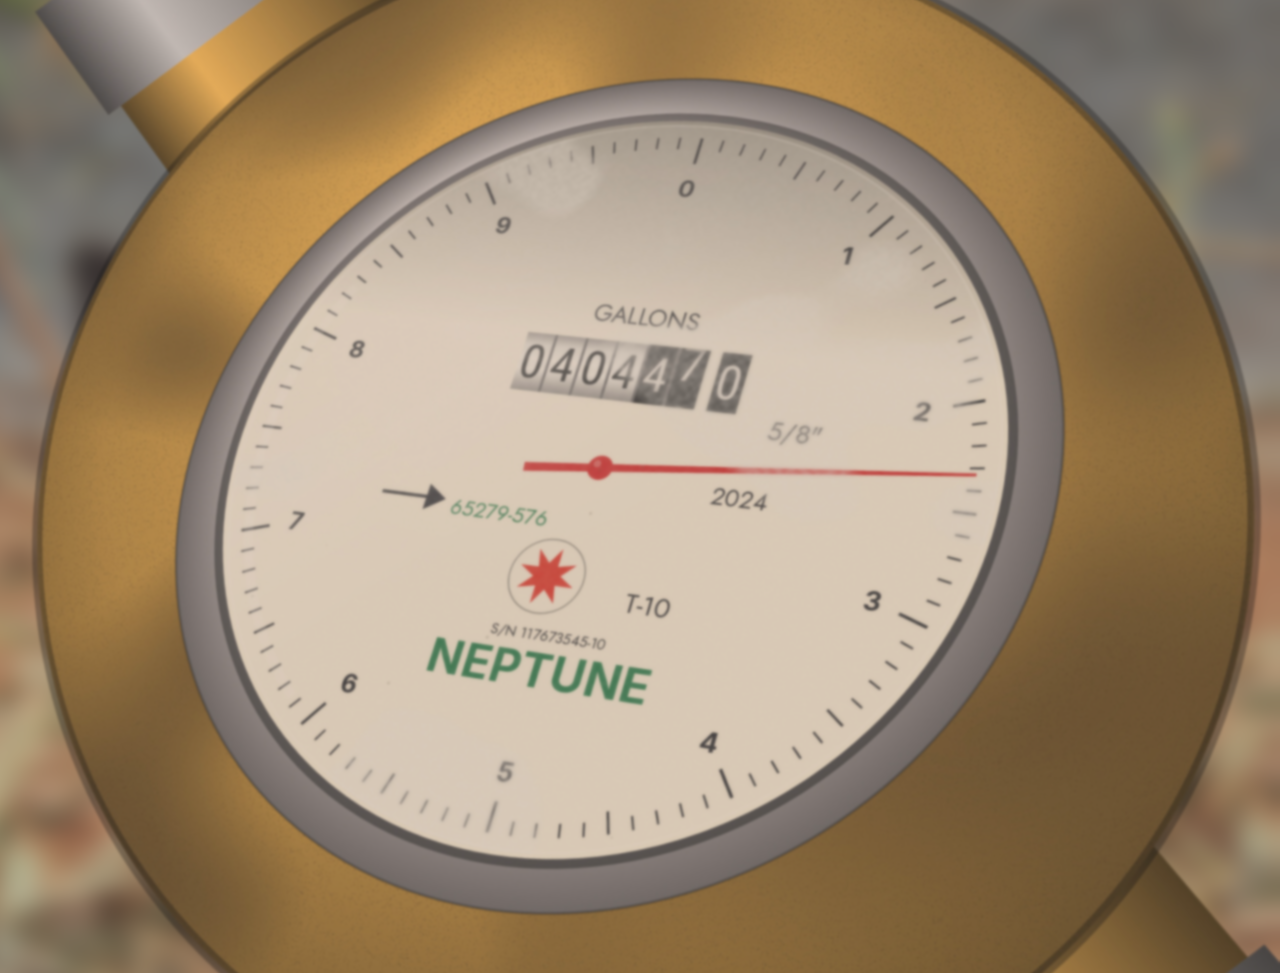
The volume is 404472.3 (gal)
